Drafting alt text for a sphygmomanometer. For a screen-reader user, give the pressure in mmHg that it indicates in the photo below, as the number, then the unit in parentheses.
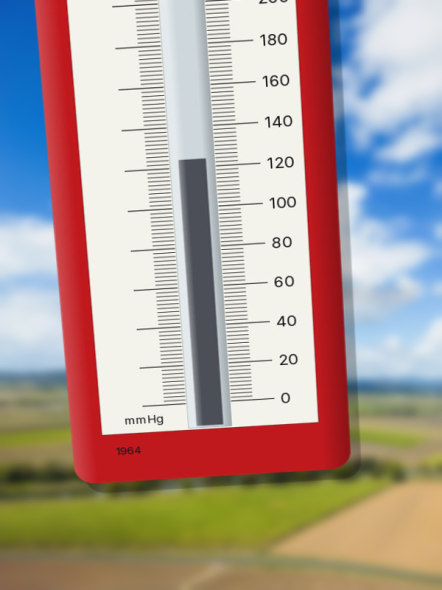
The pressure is 124 (mmHg)
